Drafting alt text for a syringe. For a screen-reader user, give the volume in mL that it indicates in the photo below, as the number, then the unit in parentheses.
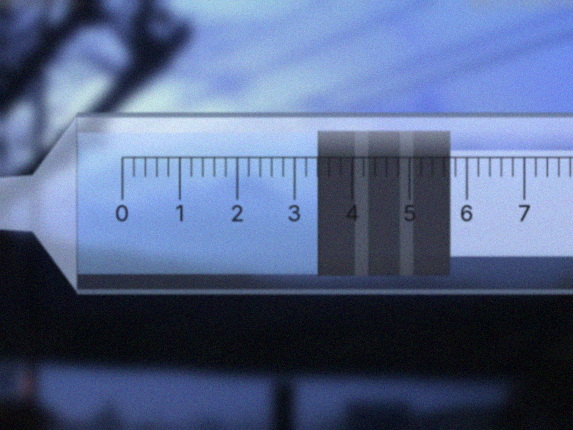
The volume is 3.4 (mL)
